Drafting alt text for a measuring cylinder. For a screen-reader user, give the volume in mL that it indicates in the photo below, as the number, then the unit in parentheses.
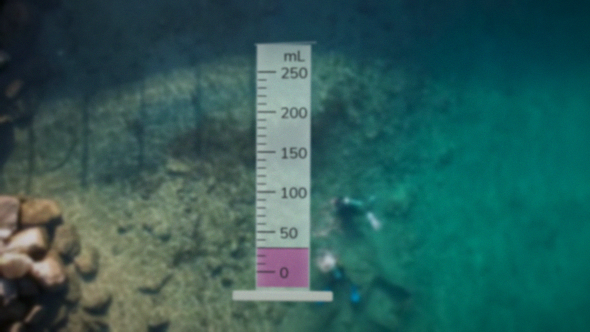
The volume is 30 (mL)
